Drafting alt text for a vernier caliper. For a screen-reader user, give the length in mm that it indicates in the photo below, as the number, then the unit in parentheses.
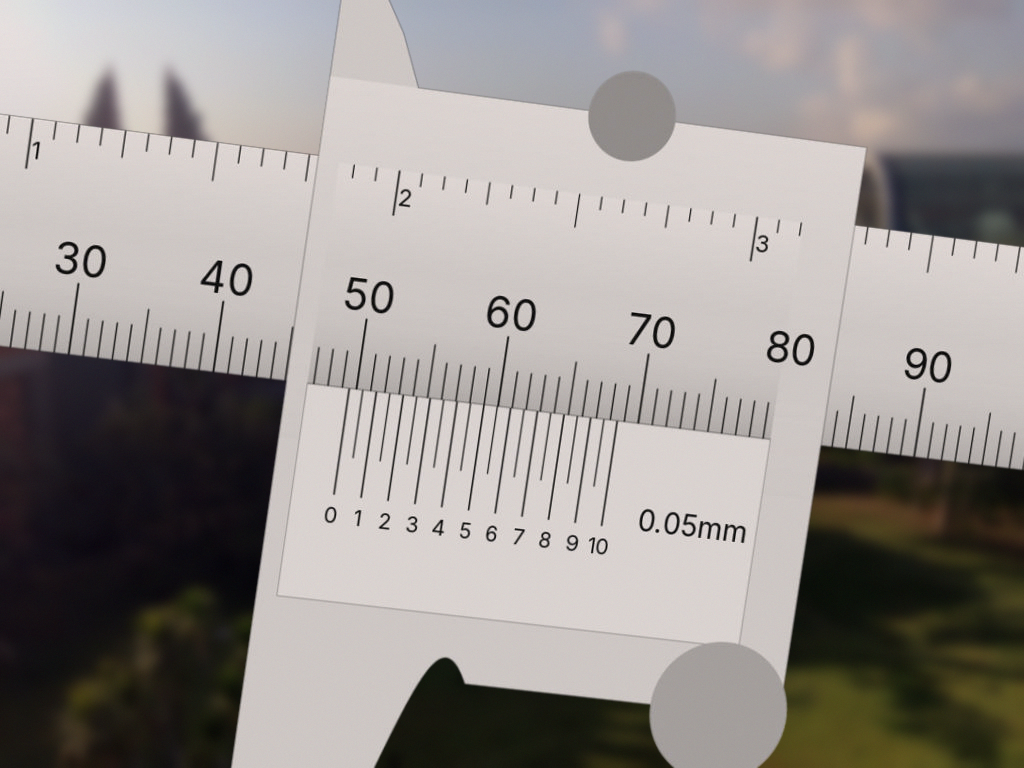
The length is 49.5 (mm)
